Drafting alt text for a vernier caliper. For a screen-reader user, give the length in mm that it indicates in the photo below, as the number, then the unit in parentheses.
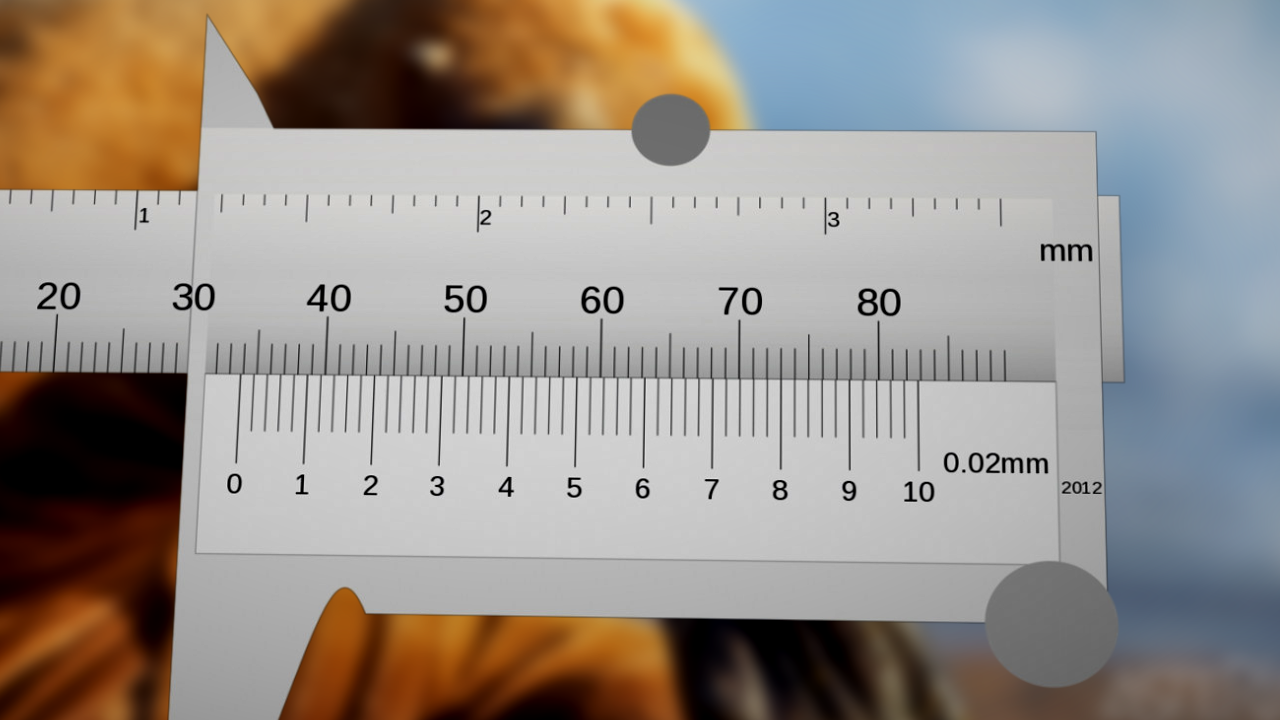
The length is 33.8 (mm)
